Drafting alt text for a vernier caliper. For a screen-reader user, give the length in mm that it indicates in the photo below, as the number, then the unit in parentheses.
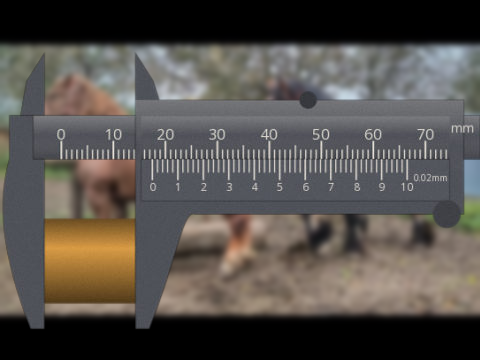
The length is 17.5 (mm)
